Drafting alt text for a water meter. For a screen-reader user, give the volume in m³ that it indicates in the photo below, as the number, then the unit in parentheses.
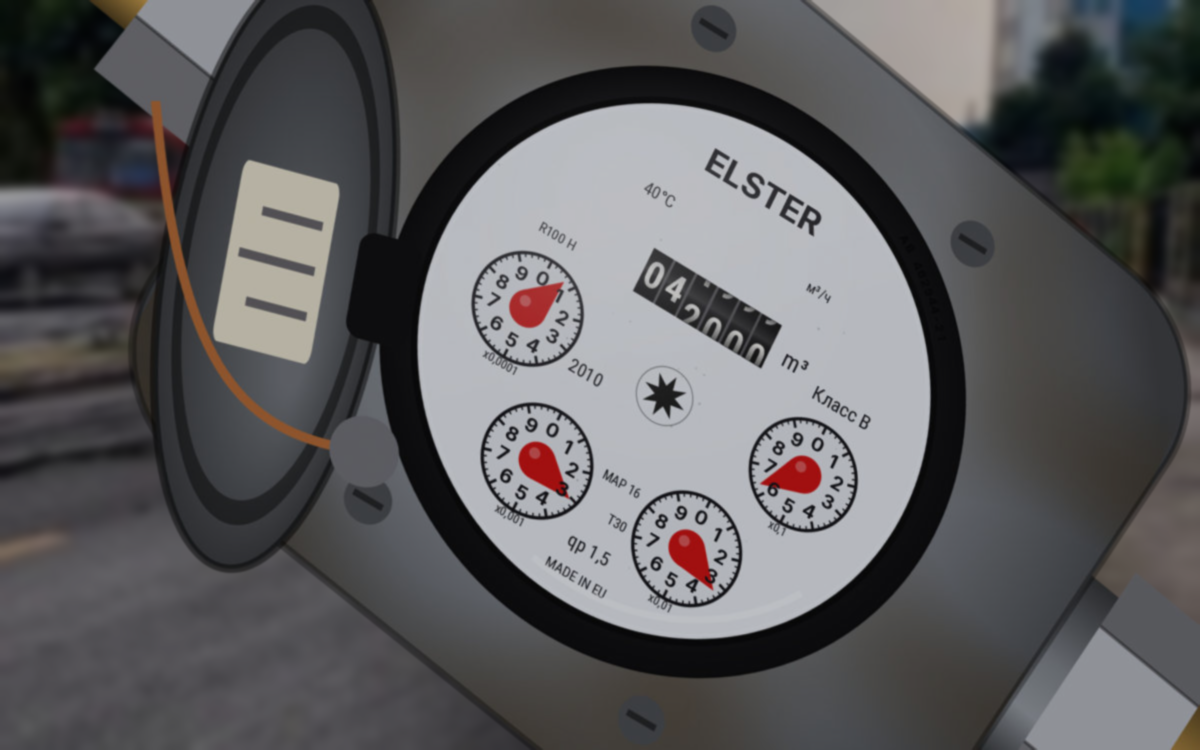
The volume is 41999.6330 (m³)
